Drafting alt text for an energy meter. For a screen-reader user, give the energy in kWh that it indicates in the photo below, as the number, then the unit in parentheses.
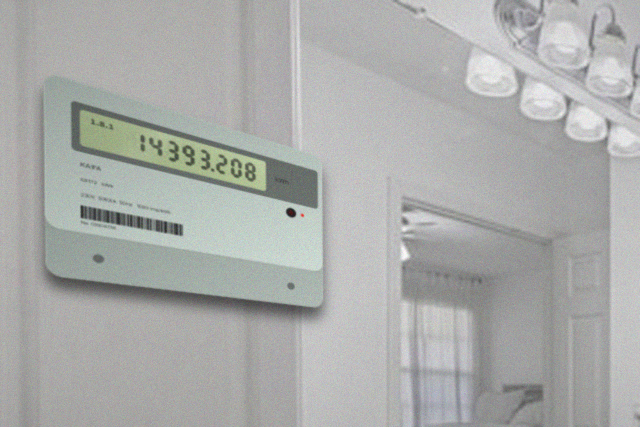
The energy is 14393.208 (kWh)
